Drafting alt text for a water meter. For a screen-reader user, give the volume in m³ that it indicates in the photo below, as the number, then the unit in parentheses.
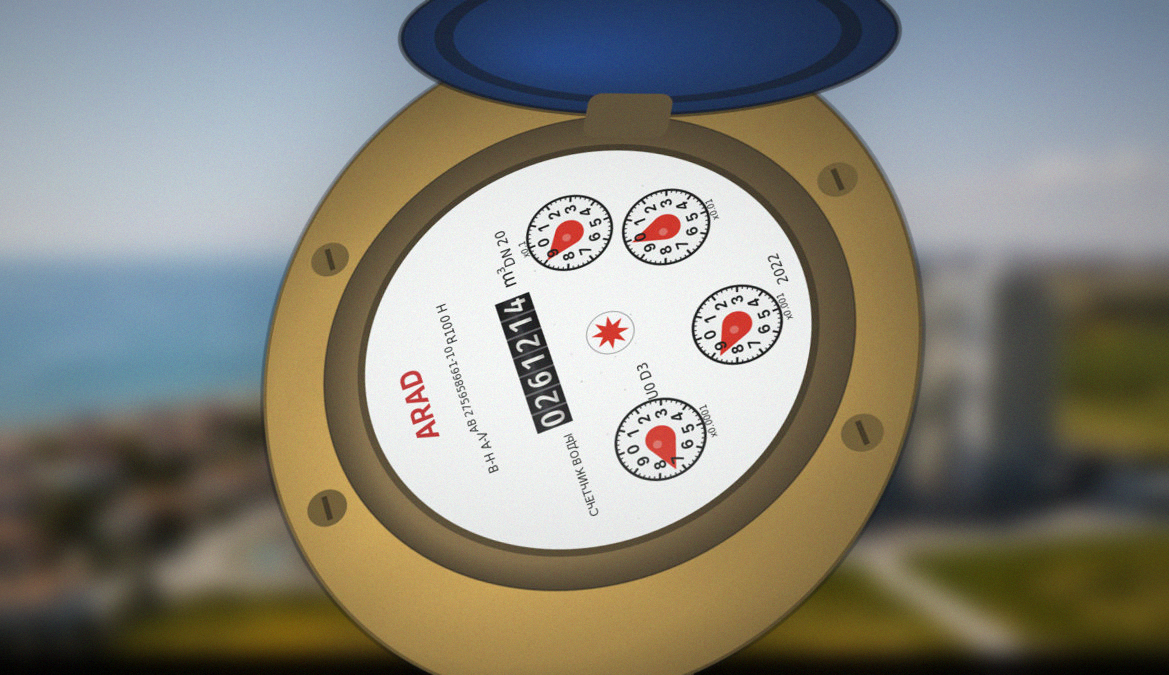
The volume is 261214.8987 (m³)
